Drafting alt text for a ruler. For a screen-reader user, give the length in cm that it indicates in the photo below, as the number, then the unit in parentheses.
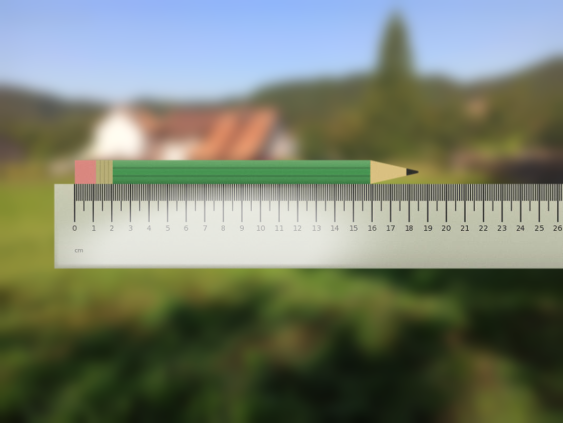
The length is 18.5 (cm)
